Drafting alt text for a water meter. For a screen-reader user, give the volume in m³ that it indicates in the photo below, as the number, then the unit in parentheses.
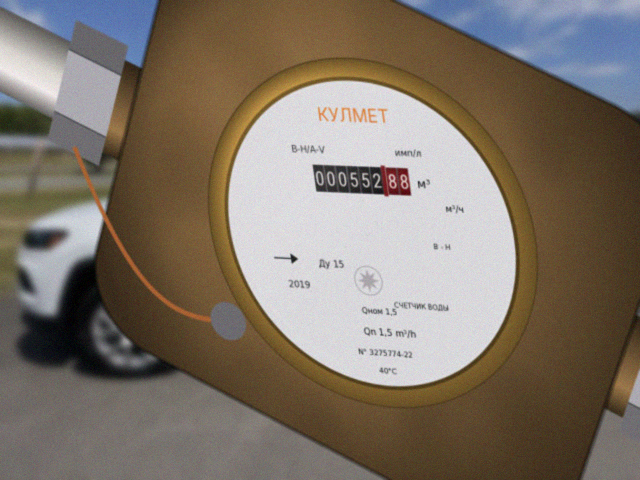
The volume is 552.88 (m³)
